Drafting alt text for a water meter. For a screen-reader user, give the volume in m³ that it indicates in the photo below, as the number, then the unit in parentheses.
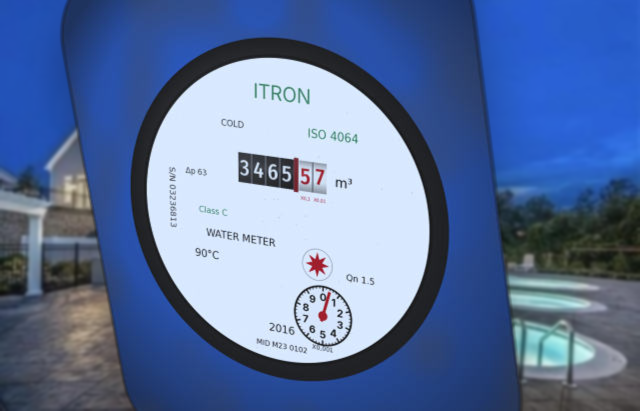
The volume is 3465.570 (m³)
